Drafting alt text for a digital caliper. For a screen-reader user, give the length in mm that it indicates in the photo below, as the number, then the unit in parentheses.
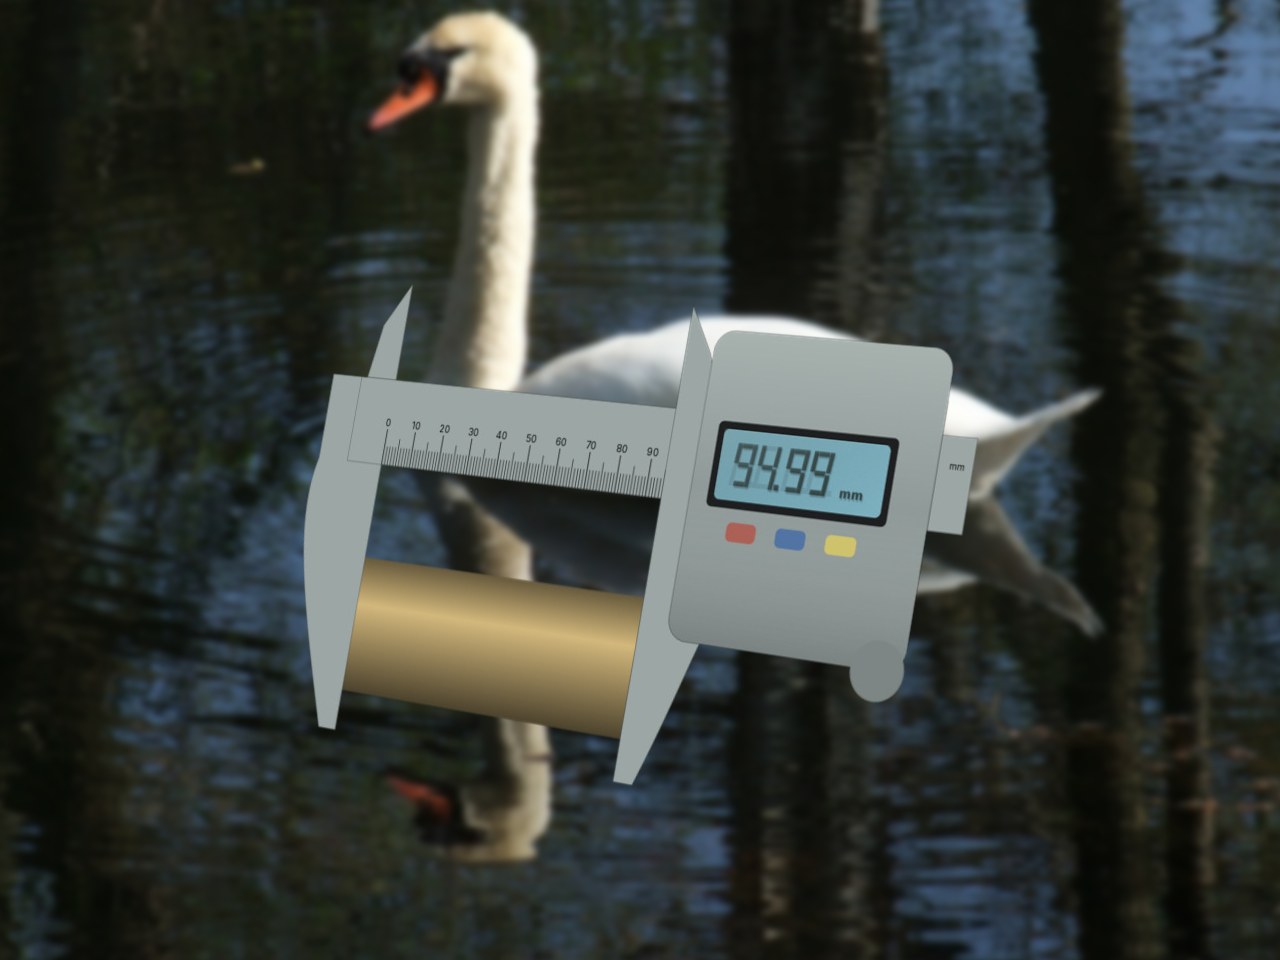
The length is 94.99 (mm)
